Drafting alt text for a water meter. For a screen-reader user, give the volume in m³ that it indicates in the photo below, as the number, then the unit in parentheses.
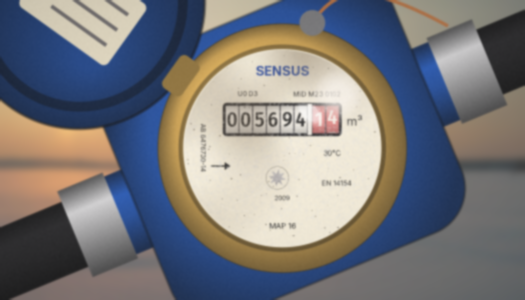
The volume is 5694.14 (m³)
